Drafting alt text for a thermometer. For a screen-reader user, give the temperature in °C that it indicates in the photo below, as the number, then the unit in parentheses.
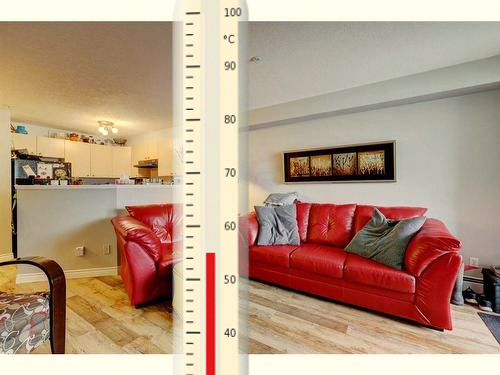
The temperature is 55 (°C)
